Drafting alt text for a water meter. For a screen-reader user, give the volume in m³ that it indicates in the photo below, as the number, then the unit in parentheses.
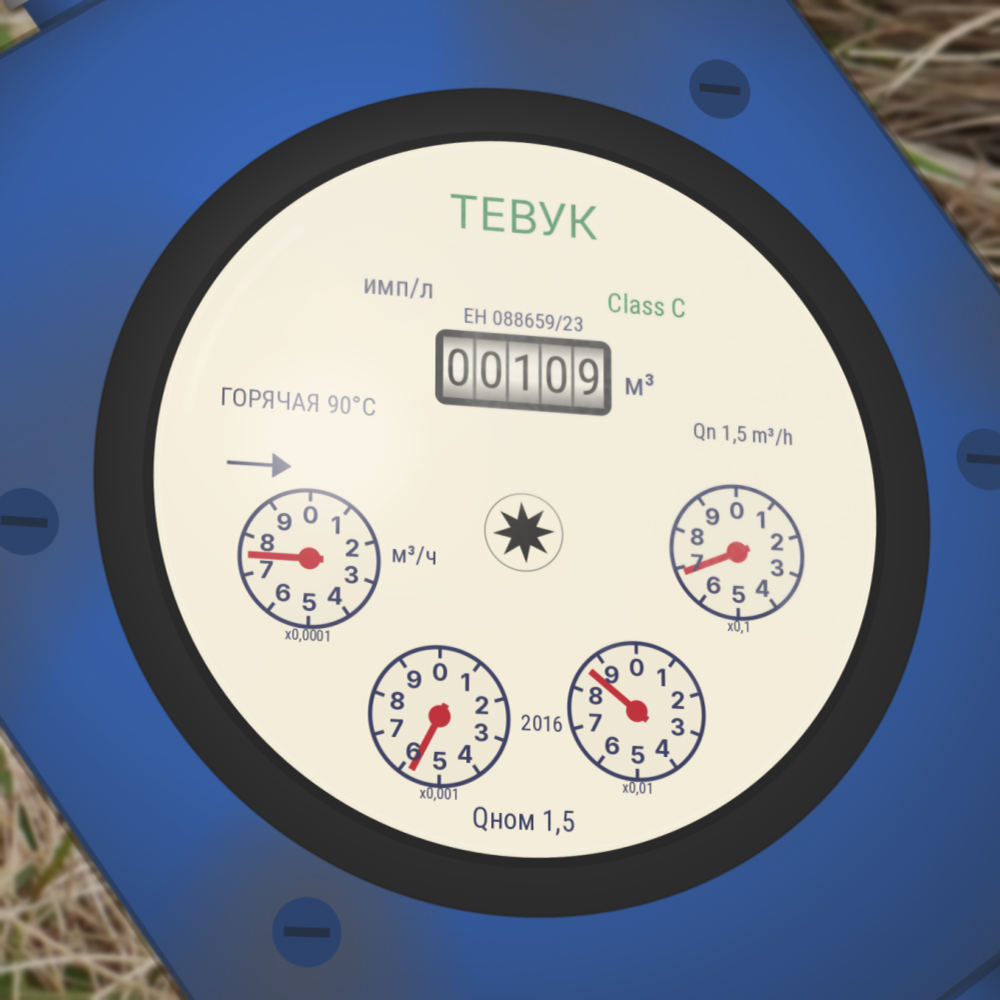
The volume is 109.6857 (m³)
